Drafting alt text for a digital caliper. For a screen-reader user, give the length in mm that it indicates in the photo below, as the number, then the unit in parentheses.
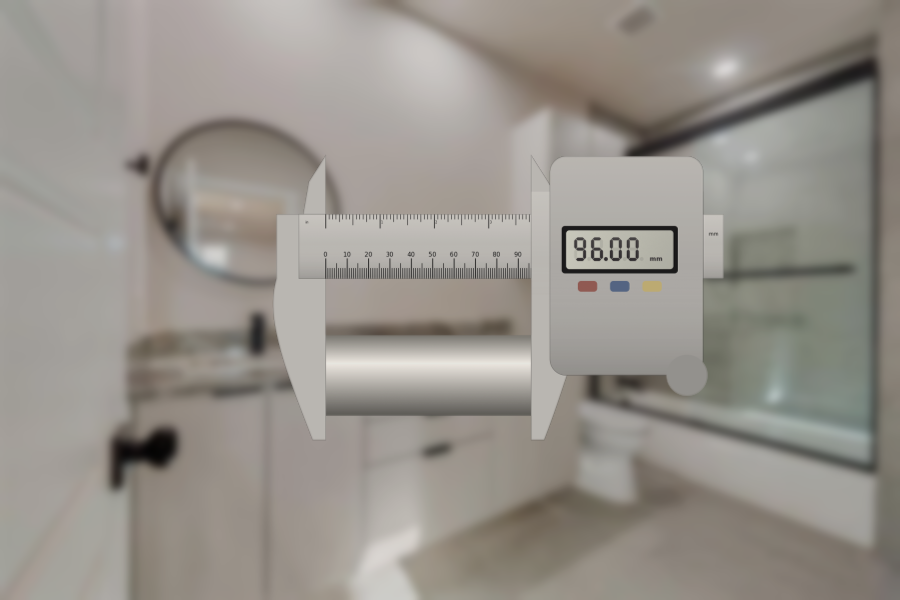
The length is 96.00 (mm)
